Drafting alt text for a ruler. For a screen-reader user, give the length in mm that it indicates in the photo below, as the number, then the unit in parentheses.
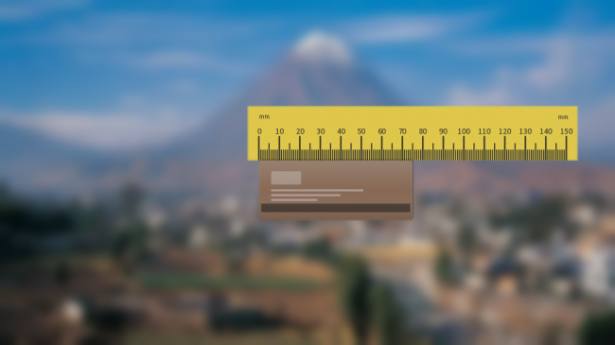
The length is 75 (mm)
